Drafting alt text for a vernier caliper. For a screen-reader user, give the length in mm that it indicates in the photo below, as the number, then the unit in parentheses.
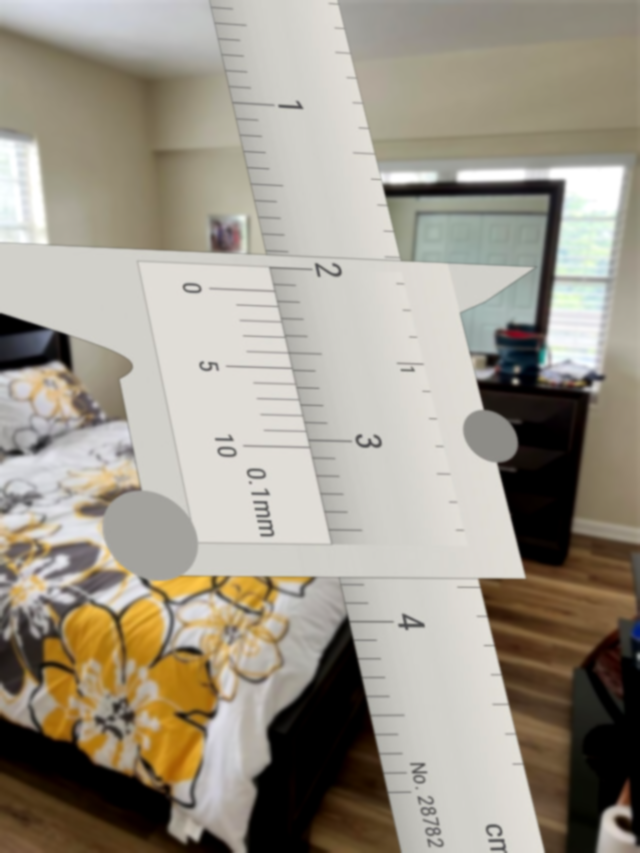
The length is 21.4 (mm)
